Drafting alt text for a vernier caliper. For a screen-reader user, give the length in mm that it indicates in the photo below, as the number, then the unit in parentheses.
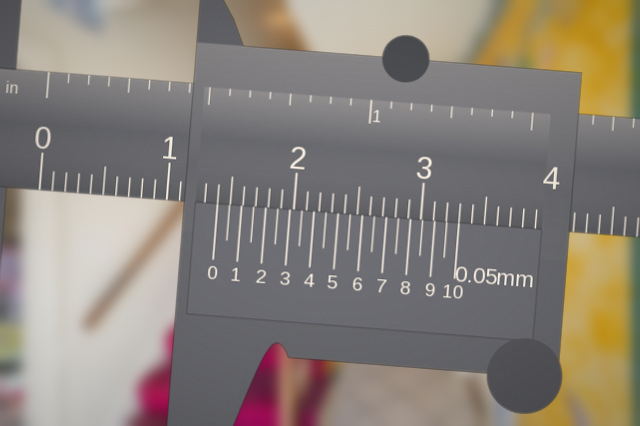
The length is 14.0 (mm)
